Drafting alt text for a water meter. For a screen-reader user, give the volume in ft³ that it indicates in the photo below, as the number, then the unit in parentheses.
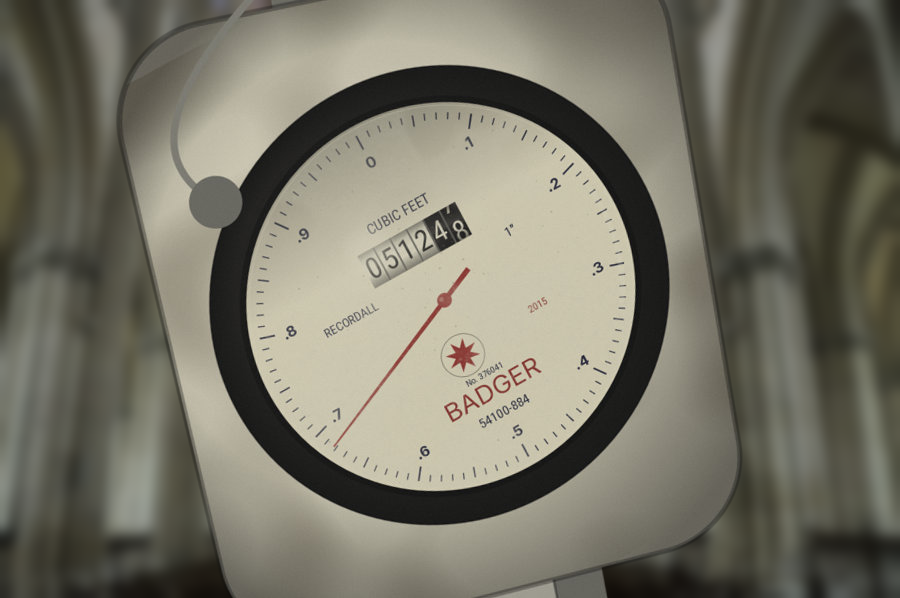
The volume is 51247.68 (ft³)
